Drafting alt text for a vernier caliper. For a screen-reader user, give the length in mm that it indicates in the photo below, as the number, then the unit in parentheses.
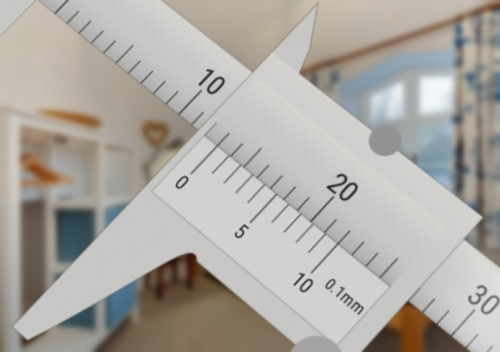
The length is 13.0 (mm)
